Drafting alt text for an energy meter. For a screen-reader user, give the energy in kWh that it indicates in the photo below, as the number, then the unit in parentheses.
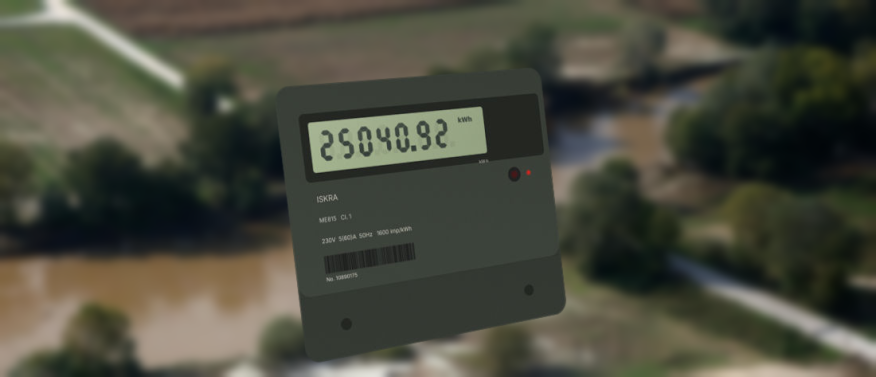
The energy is 25040.92 (kWh)
